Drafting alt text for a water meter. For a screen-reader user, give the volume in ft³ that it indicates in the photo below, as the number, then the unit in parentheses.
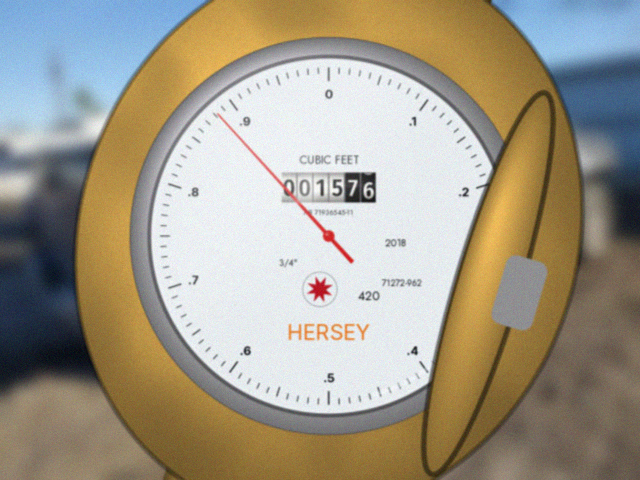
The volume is 1575.88 (ft³)
